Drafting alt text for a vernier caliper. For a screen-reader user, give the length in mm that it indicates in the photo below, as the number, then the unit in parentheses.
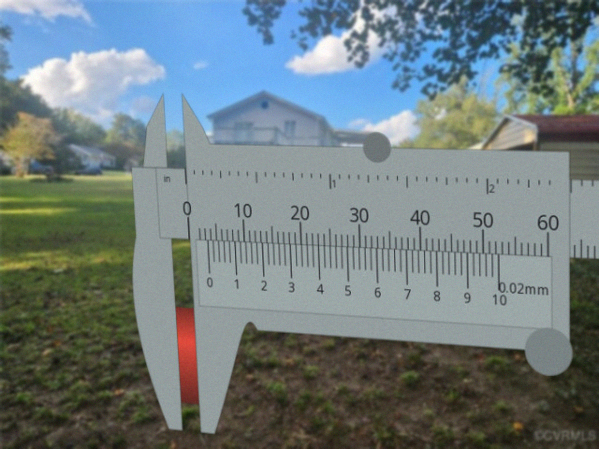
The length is 3.4 (mm)
